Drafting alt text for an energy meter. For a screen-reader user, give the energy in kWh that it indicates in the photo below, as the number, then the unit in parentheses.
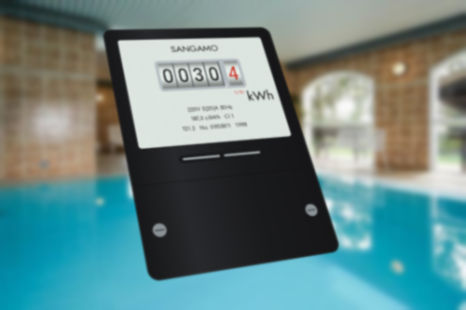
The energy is 30.4 (kWh)
